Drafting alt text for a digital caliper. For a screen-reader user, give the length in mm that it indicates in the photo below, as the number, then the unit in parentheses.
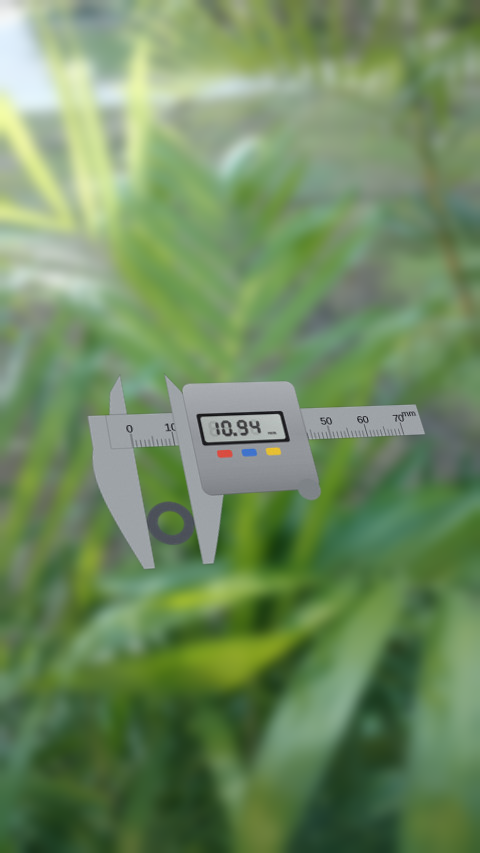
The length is 10.94 (mm)
